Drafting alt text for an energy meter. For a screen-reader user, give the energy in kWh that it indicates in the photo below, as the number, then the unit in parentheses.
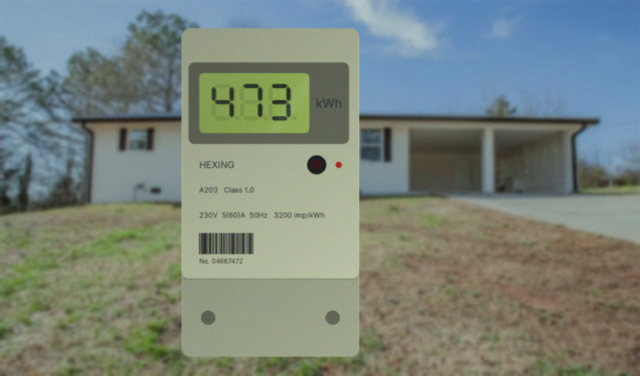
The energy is 473 (kWh)
